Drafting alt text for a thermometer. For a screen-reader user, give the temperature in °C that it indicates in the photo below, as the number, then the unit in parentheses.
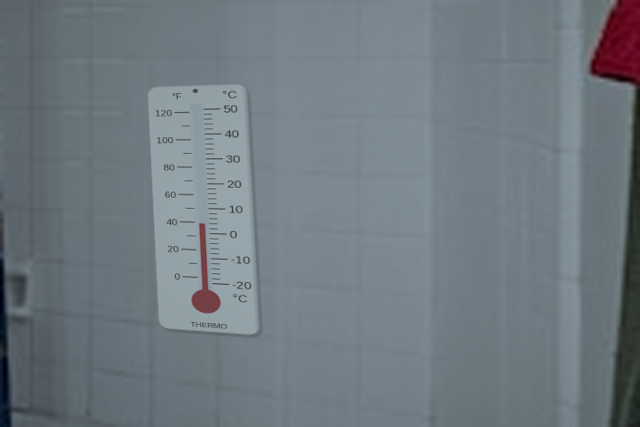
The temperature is 4 (°C)
